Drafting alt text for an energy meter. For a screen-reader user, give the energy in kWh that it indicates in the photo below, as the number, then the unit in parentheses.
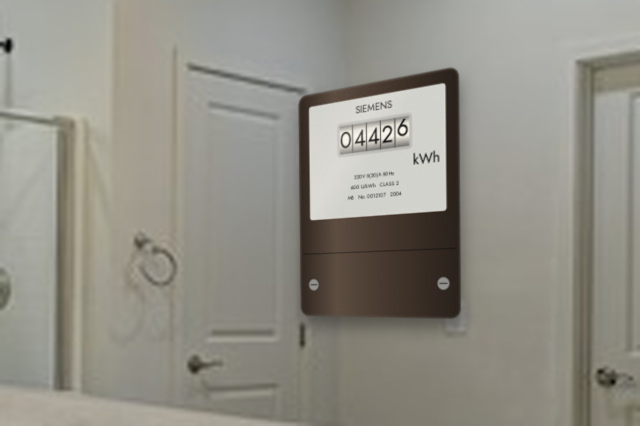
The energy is 4426 (kWh)
